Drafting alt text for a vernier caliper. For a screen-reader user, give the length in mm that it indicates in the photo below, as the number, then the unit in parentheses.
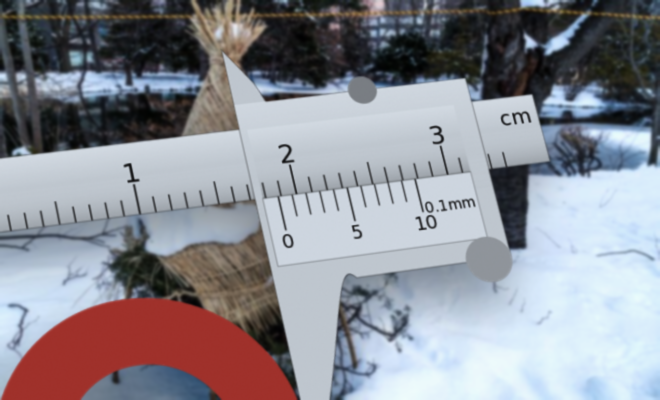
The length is 18.8 (mm)
